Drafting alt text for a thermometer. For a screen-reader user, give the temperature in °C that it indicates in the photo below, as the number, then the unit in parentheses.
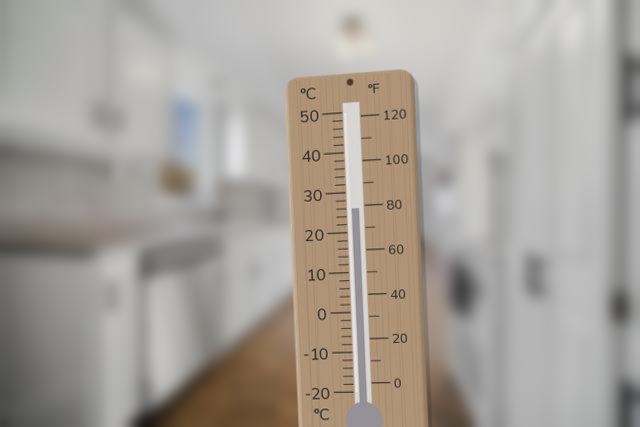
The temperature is 26 (°C)
